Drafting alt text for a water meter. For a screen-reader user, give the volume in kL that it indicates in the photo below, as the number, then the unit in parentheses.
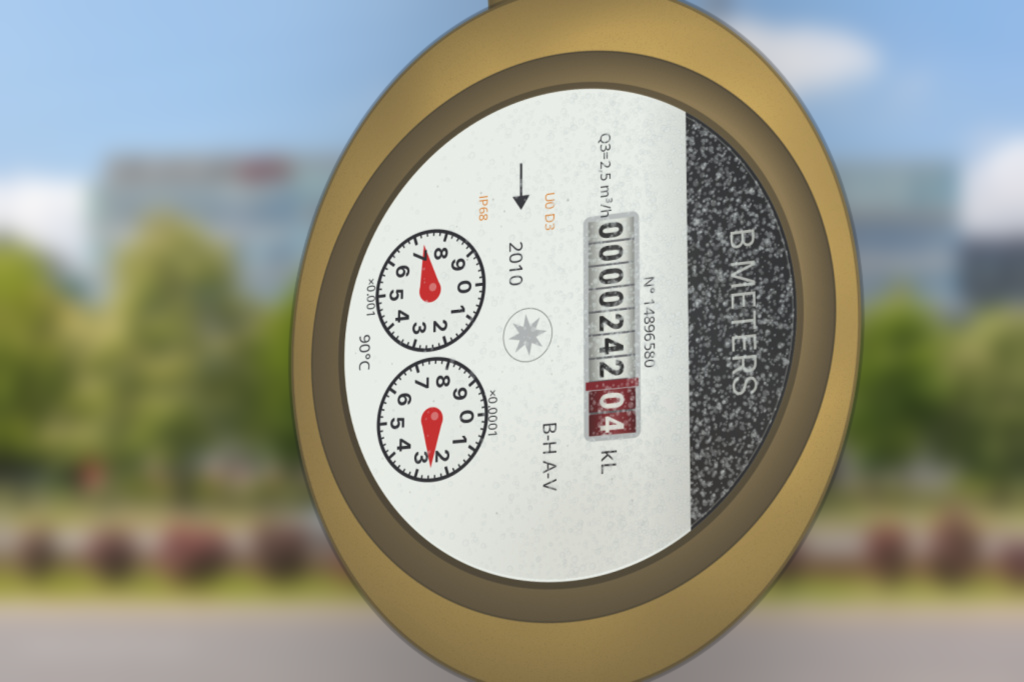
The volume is 242.0472 (kL)
